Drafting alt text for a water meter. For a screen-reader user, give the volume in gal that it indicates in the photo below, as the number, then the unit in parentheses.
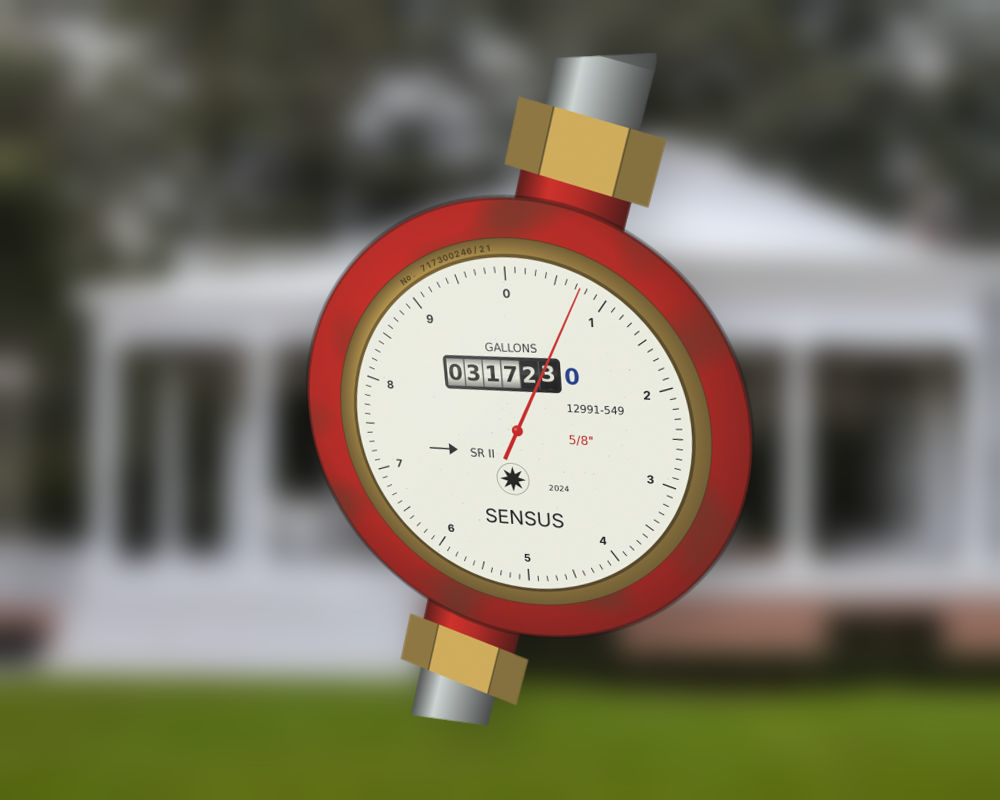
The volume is 317230.7 (gal)
